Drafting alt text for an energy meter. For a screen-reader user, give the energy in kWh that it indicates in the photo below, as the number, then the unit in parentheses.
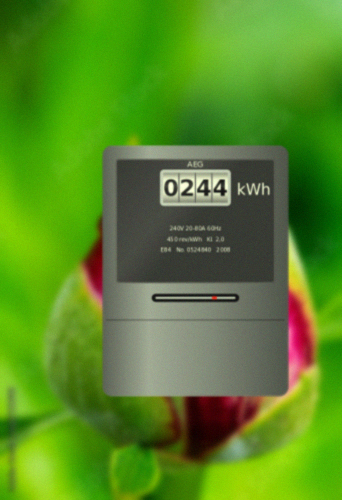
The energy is 244 (kWh)
